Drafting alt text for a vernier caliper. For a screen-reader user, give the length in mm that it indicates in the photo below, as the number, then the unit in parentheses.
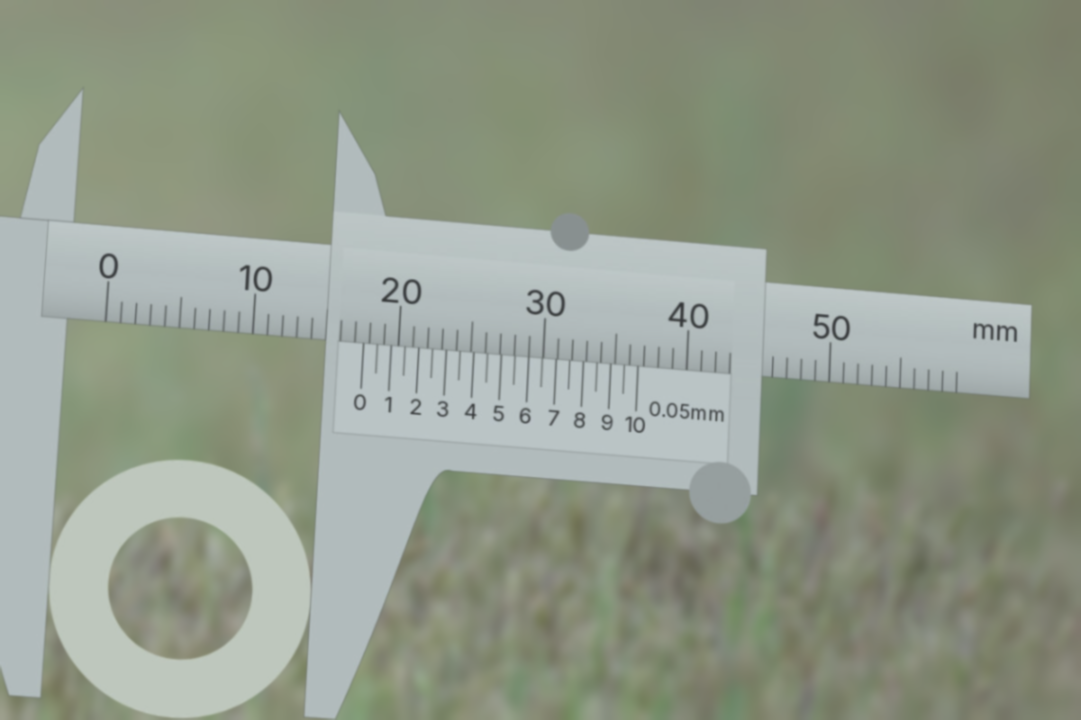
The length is 17.6 (mm)
